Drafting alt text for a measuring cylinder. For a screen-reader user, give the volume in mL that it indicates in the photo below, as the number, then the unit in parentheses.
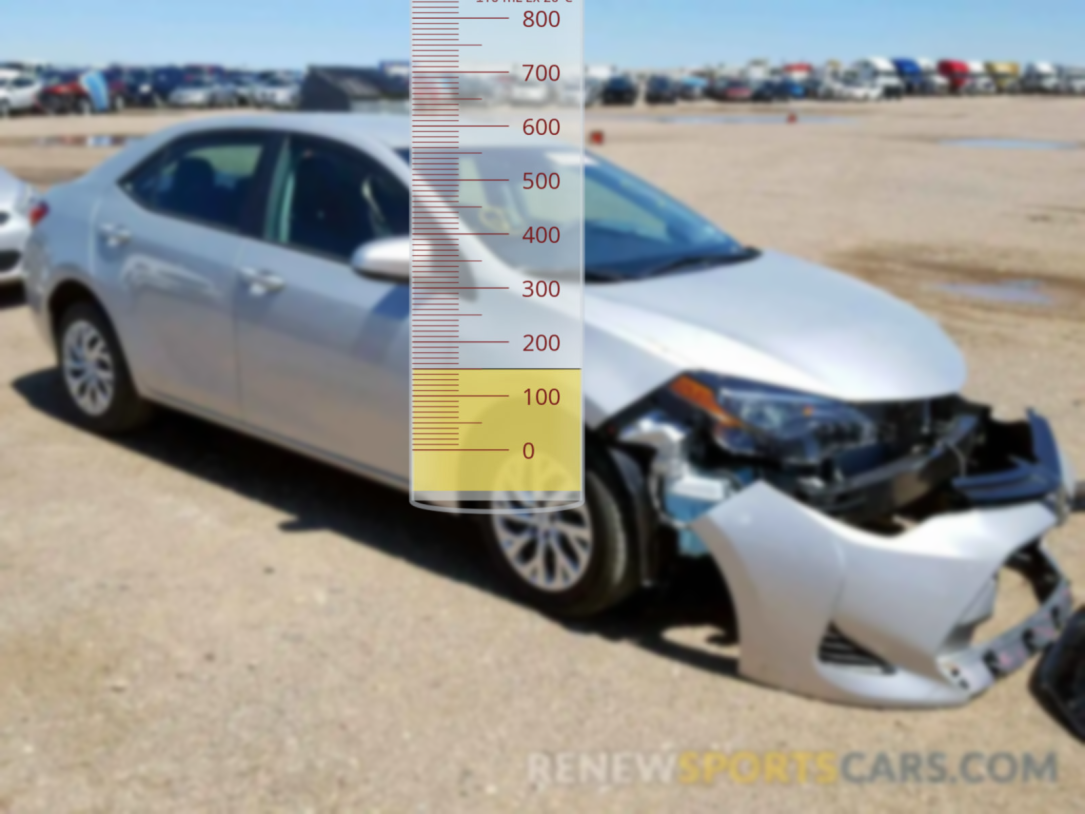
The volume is 150 (mL)
